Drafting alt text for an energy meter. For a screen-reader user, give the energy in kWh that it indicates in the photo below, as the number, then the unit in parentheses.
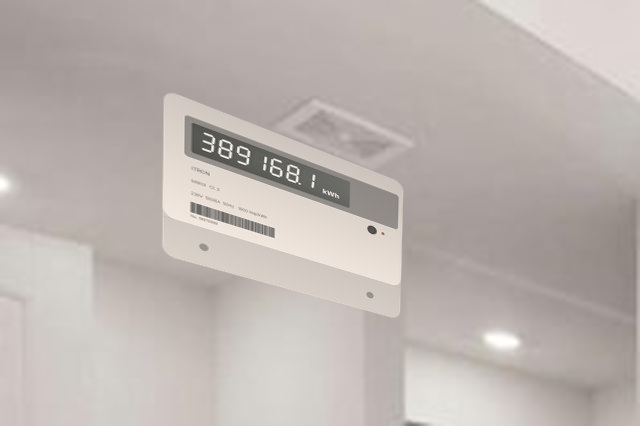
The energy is 389168.1 (kWh)
